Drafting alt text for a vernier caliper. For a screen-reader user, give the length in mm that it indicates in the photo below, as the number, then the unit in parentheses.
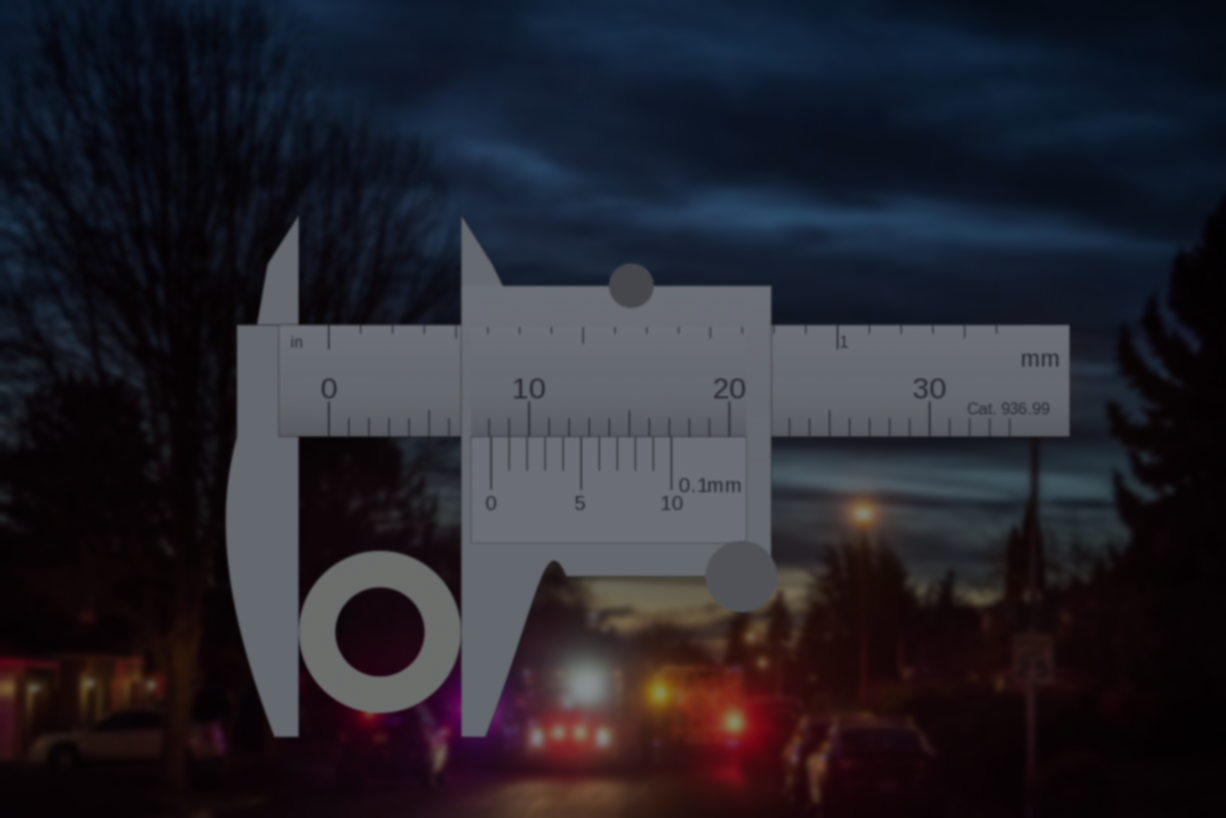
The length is 8.1 (mm)
